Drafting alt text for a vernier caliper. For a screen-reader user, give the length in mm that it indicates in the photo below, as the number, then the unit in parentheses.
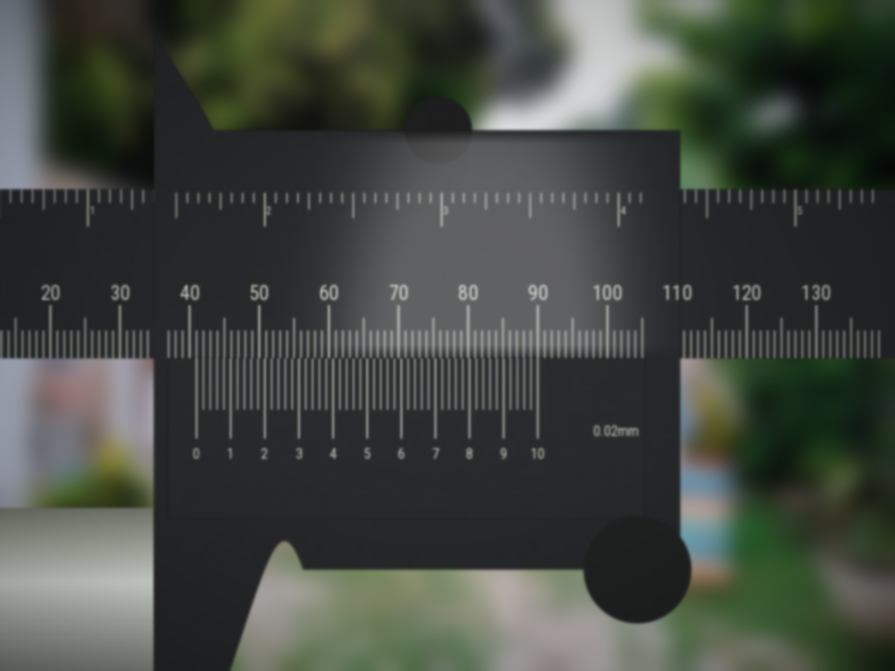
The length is 41.0 (mm)
